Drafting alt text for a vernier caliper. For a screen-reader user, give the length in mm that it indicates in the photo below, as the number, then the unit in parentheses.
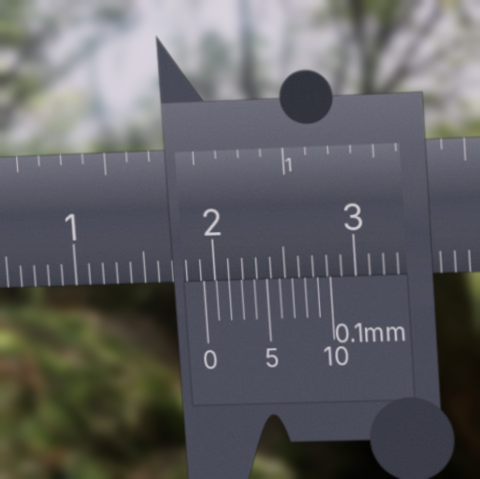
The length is 19.2 (mm)
